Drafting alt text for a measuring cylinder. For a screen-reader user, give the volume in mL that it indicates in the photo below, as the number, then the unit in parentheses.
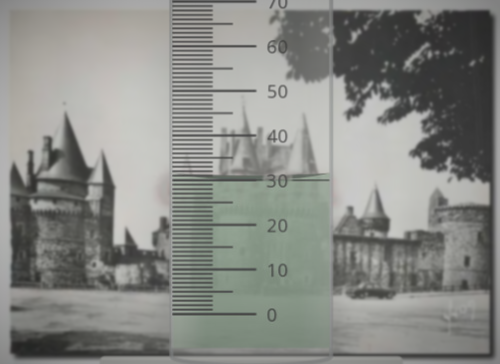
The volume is 30 (mL)
